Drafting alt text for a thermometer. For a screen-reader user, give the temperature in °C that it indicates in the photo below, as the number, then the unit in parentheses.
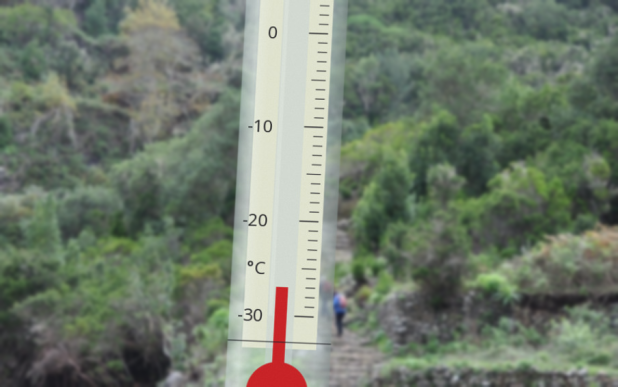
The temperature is -27 (°C)
